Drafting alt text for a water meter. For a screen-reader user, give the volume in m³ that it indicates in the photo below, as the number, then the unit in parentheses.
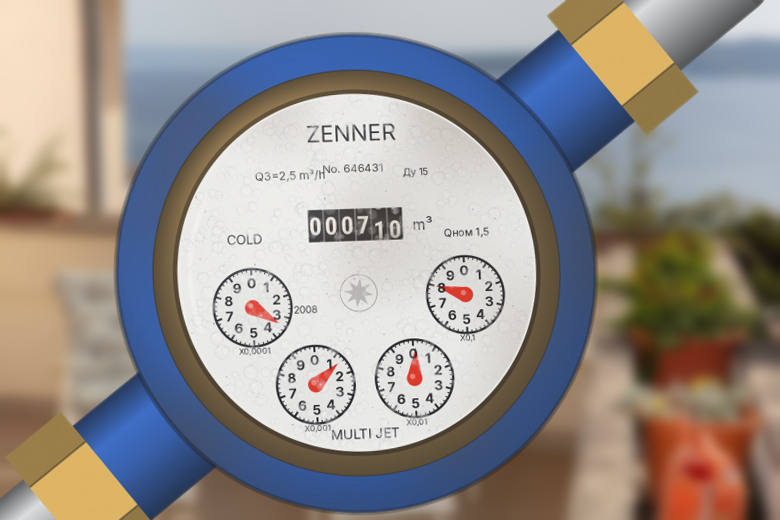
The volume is 709.8013 (m³)
